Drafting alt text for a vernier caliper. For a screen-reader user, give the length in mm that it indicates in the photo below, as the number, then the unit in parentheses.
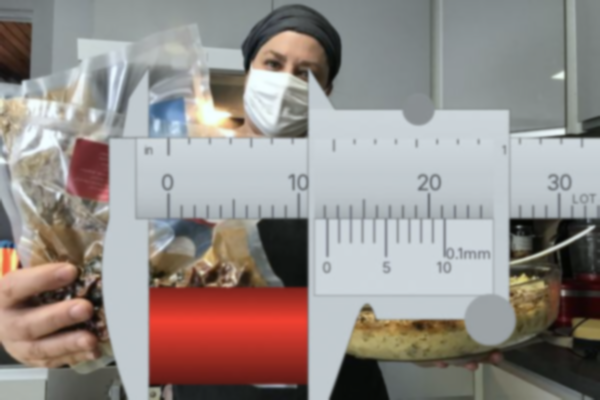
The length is 12.2 (mm)
